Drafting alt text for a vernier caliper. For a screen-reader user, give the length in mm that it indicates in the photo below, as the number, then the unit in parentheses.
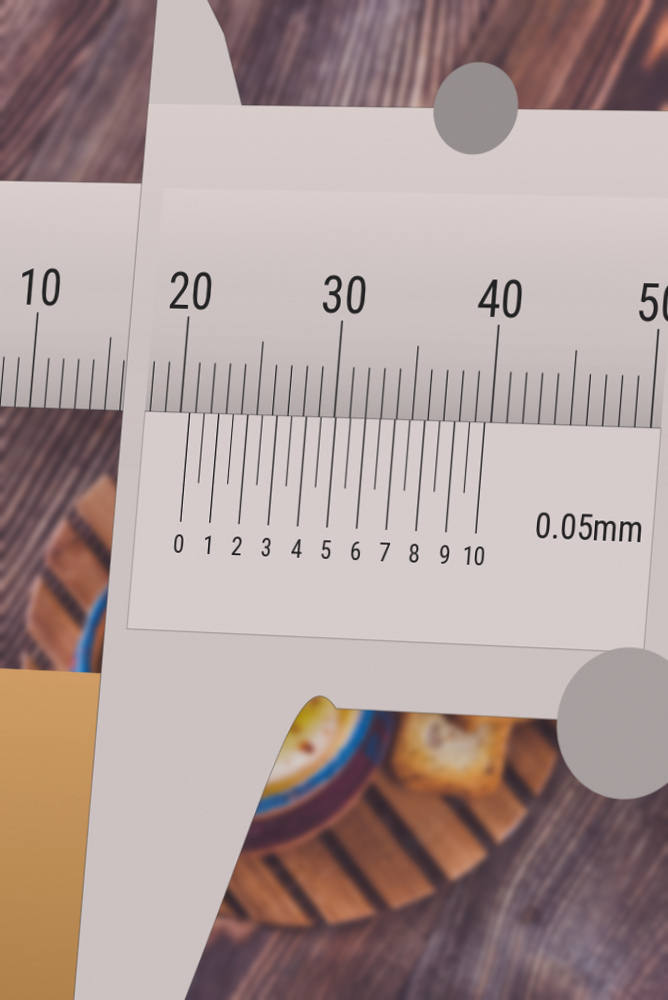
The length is 20.6 (mm)
